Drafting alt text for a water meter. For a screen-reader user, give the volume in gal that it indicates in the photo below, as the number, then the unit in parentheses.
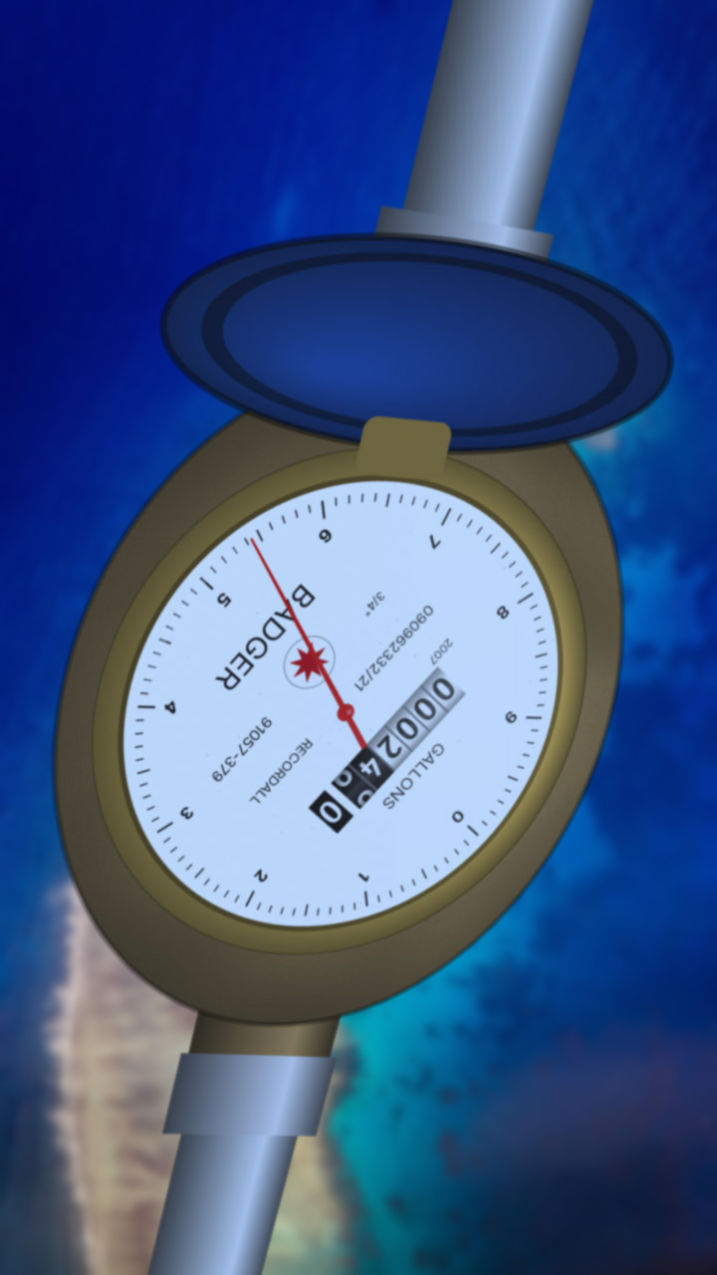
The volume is 2485.4 (gal)
